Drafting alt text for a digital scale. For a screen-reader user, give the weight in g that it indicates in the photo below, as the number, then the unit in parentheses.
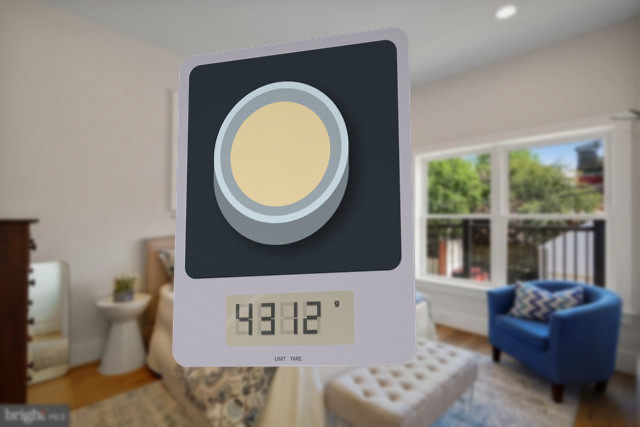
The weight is 4312 (g)
